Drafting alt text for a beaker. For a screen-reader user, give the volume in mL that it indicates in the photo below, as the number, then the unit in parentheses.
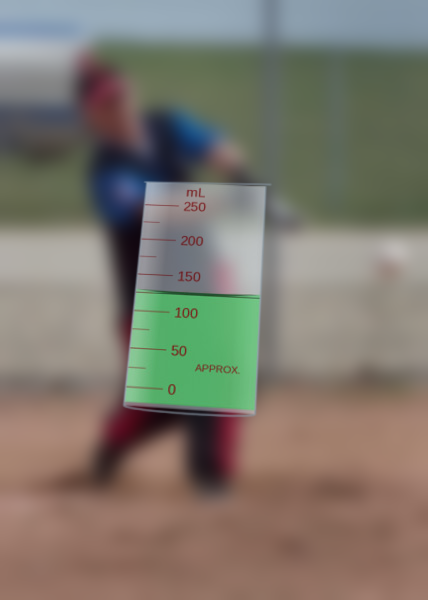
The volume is 125 (mL)
